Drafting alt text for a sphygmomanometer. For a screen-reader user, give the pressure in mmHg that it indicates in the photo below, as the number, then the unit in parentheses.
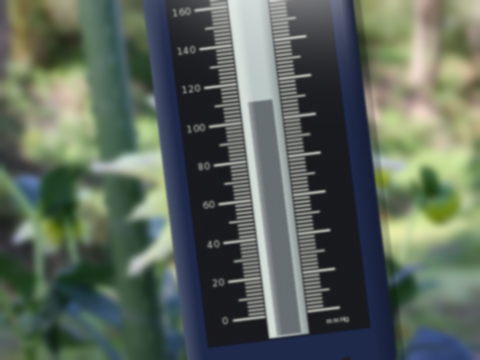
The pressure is 110 (mmHg)
